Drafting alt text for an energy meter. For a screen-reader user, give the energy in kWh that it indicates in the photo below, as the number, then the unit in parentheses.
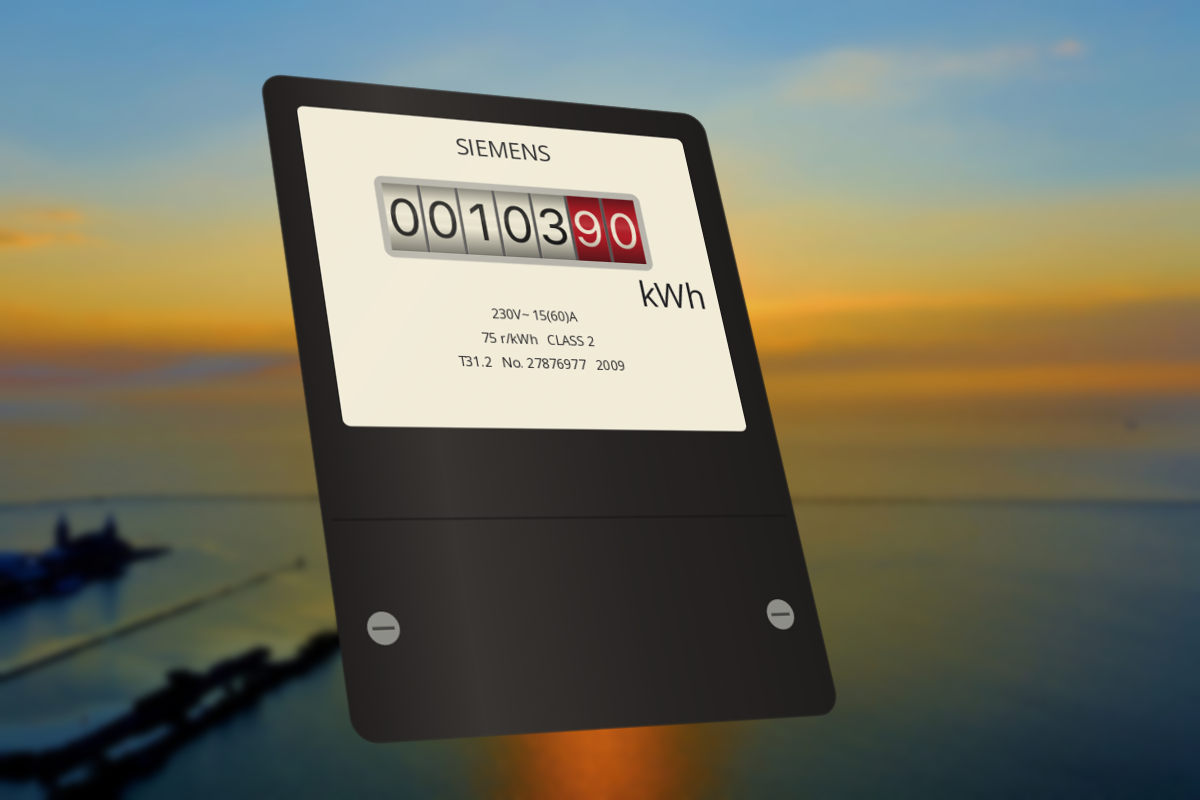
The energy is 103.90 (kWh)
